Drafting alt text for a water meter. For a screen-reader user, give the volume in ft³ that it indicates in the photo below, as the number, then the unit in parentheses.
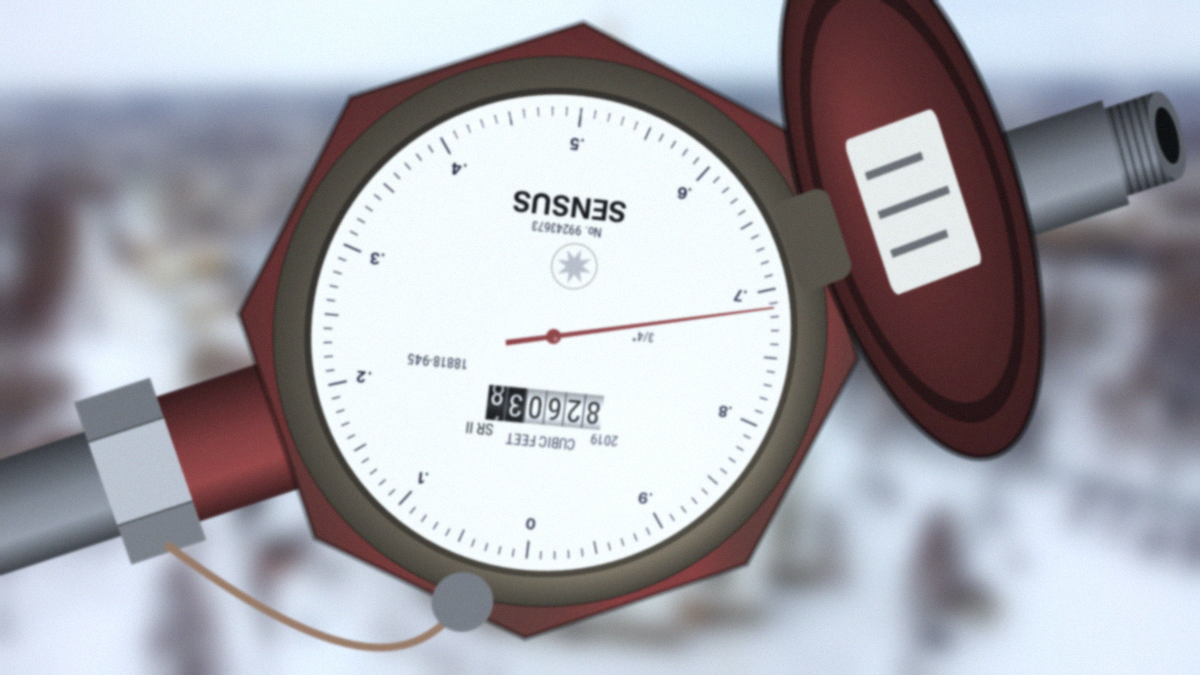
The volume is 826037.71 (ft³)
